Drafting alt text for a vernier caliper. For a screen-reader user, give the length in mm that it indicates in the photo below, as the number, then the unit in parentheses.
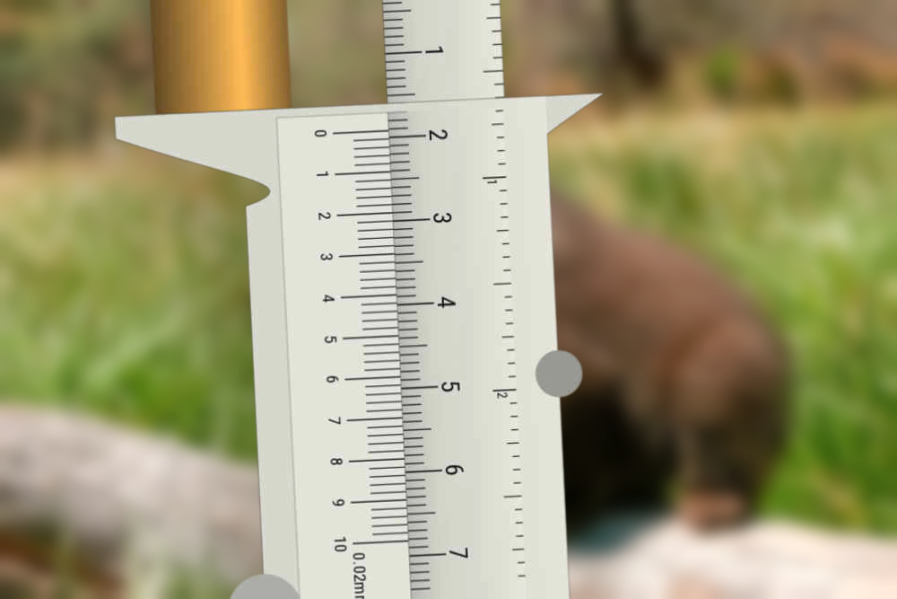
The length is 19.2 (mm)
